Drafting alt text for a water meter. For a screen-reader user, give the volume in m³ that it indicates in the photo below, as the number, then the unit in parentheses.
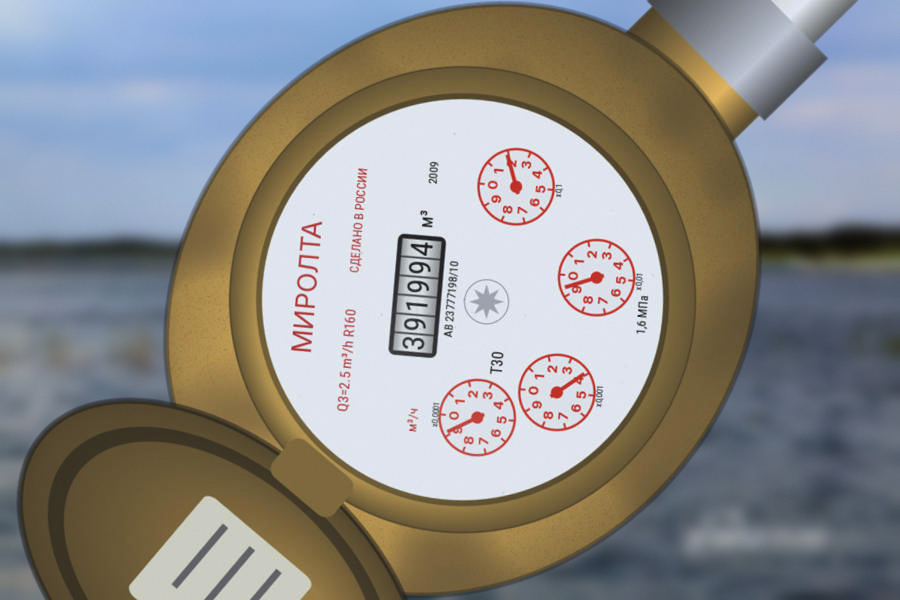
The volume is 391994.1939 (m³)
